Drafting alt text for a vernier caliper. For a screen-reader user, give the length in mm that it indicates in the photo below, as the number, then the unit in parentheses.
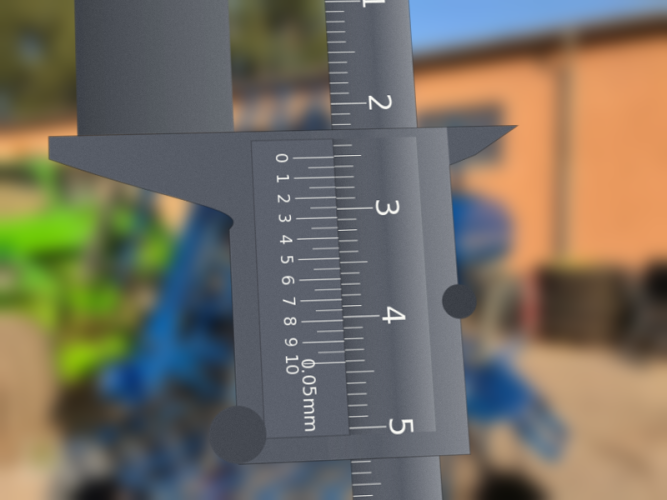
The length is 25.1 (mm)
